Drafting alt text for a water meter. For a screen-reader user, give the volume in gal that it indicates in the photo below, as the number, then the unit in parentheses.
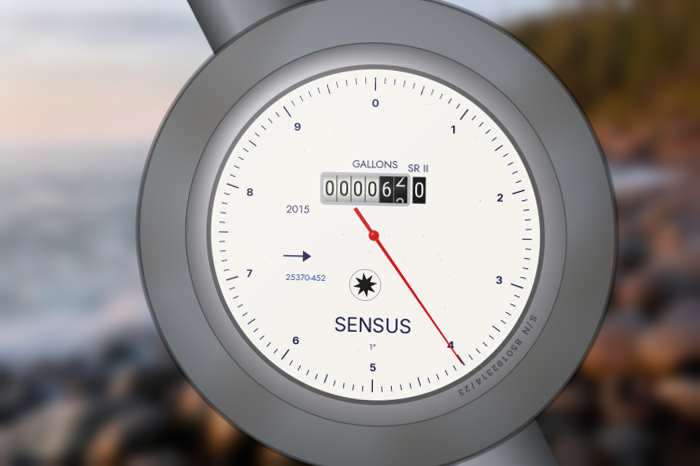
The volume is 624.0 (gal)
